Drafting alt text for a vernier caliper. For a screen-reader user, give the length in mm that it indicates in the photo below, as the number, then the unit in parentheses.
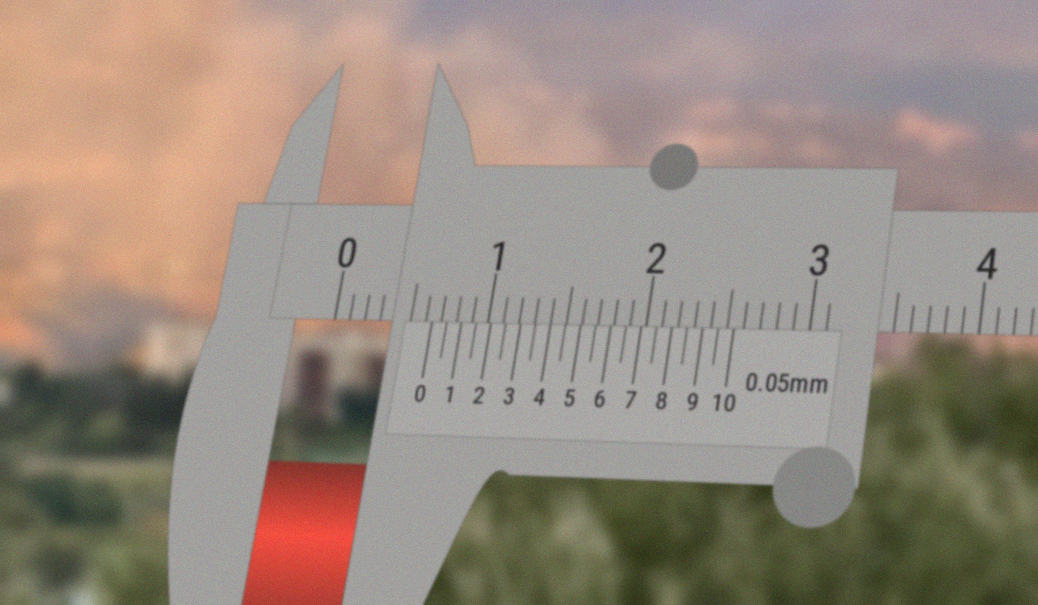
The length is 6.4 (mm)
